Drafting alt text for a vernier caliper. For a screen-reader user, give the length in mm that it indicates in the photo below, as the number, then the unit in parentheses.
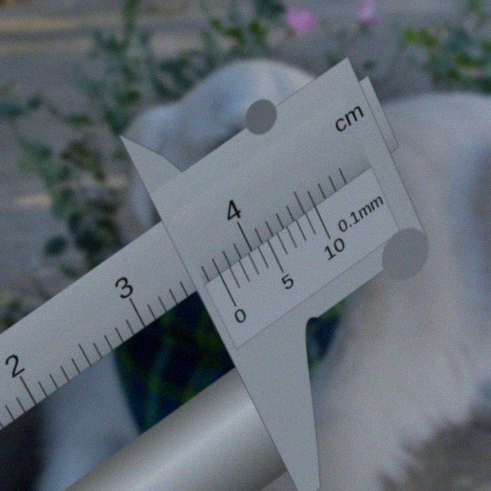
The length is 37.0 (mm)
